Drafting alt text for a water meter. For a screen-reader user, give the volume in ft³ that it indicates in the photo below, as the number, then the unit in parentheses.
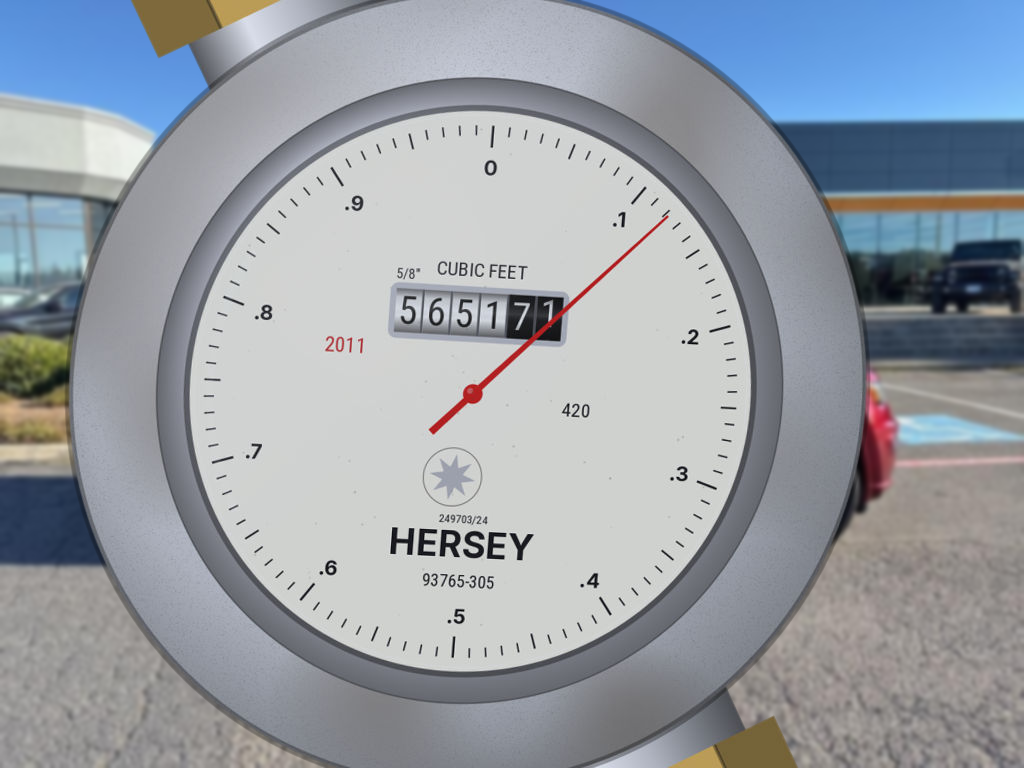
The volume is 565171.12 (ft³)
